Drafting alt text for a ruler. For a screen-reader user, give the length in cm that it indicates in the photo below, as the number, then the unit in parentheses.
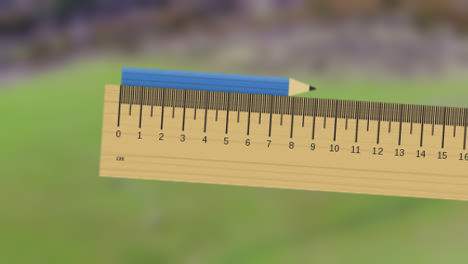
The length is 9 (cm)
